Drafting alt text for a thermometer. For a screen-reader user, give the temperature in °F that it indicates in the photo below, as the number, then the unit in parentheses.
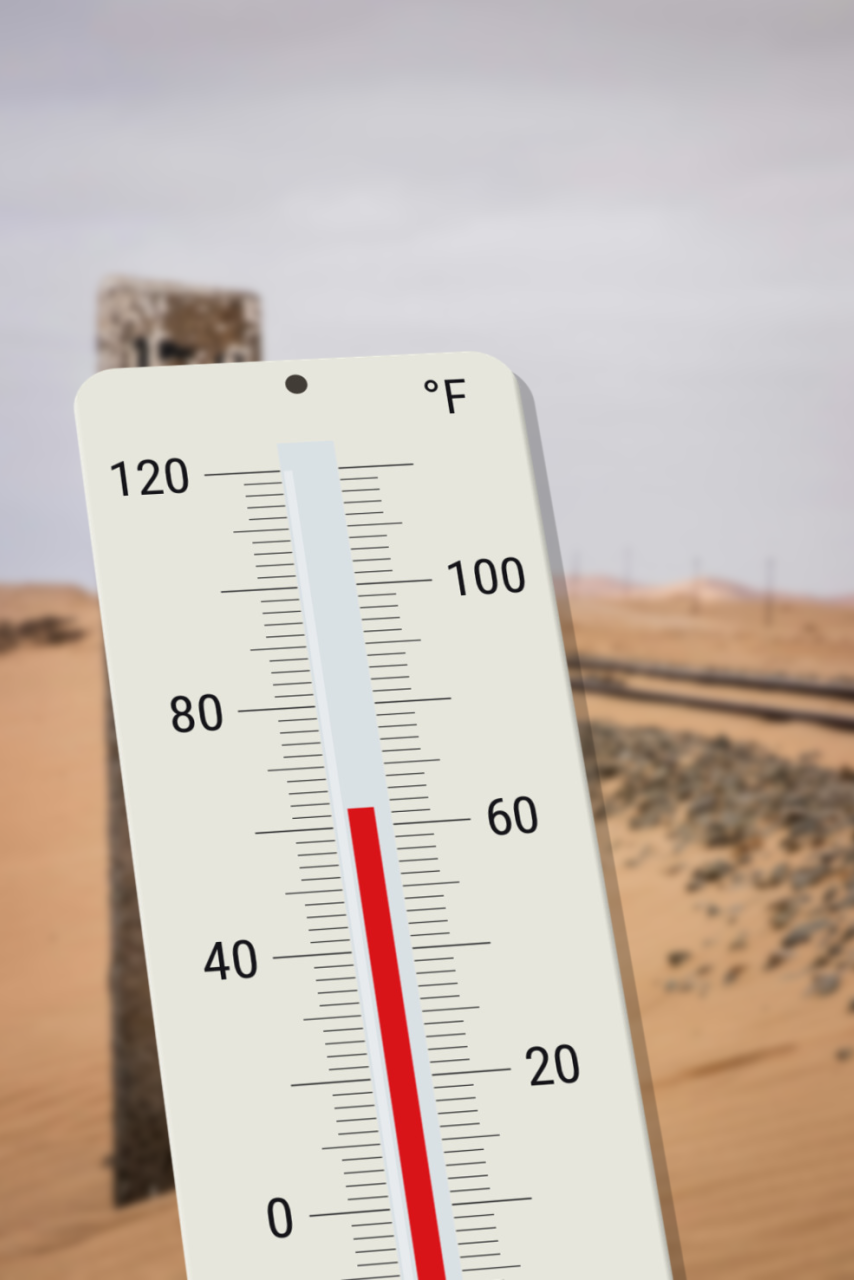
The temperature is 63 (°F)
